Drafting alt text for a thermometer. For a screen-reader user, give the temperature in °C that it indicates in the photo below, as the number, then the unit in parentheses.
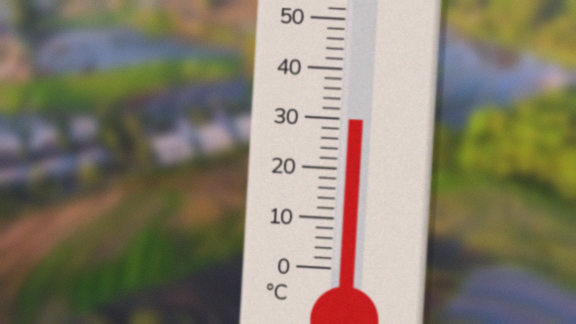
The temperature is 30 (°C)
